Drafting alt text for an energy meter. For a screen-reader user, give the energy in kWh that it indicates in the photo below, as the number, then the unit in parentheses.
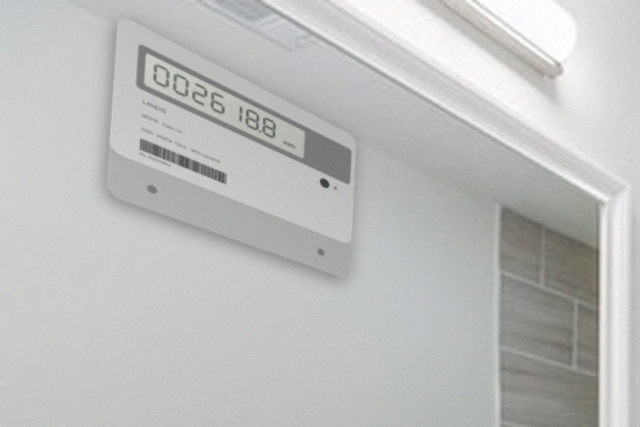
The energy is 2618.8 (kWh)
